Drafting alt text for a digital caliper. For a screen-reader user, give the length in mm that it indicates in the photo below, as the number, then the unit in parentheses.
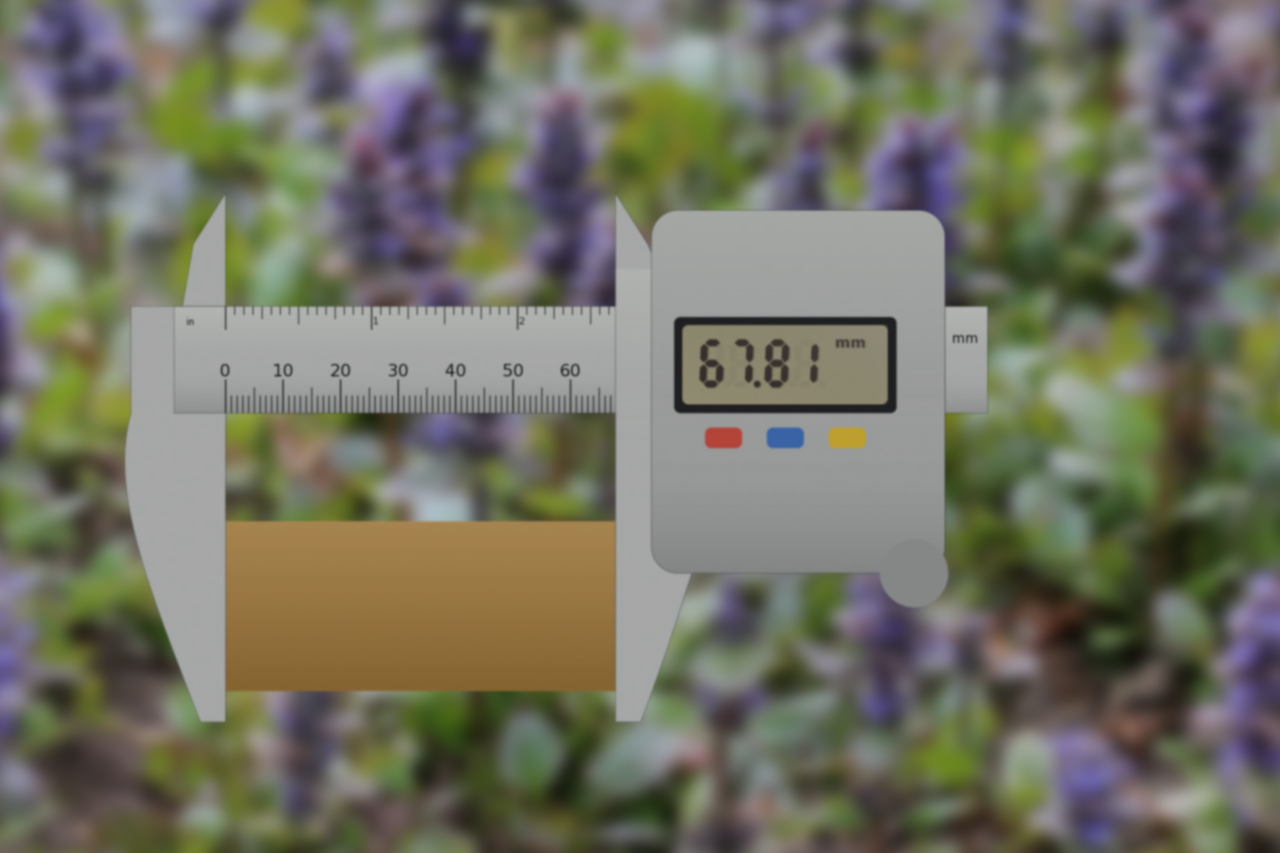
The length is 67.81 (mm)
